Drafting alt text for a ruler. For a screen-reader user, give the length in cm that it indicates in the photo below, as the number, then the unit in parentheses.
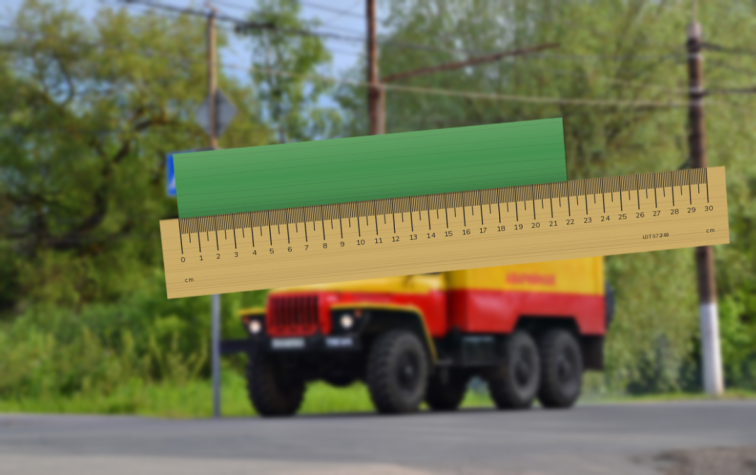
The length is 22 (cm)
